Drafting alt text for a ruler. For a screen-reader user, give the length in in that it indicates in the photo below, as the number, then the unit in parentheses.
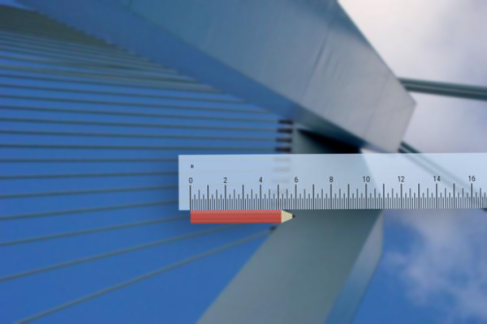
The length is 6 (in)
